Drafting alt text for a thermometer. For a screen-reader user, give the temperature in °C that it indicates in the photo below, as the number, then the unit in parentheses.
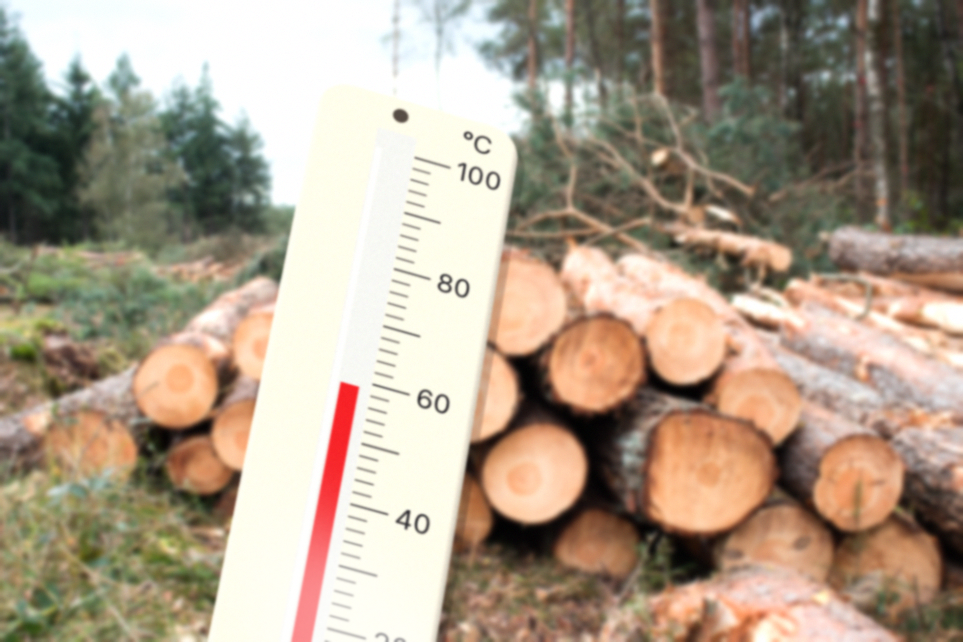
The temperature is 59 (°C)
